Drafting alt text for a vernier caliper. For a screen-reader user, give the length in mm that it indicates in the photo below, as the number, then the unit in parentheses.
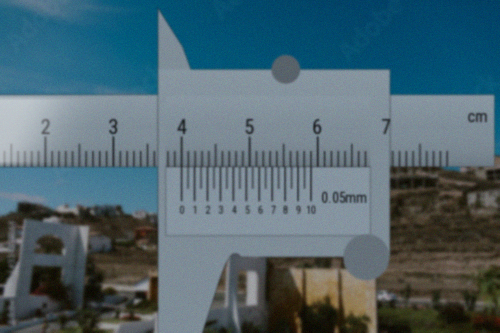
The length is 40.0 (mm)
